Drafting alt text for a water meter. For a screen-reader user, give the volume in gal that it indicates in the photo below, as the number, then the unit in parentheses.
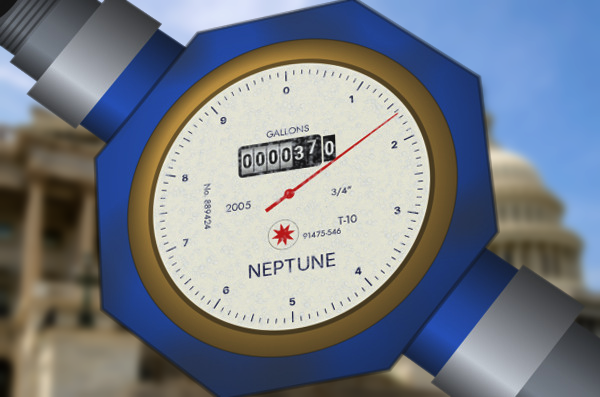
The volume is 371.6 (gal)
